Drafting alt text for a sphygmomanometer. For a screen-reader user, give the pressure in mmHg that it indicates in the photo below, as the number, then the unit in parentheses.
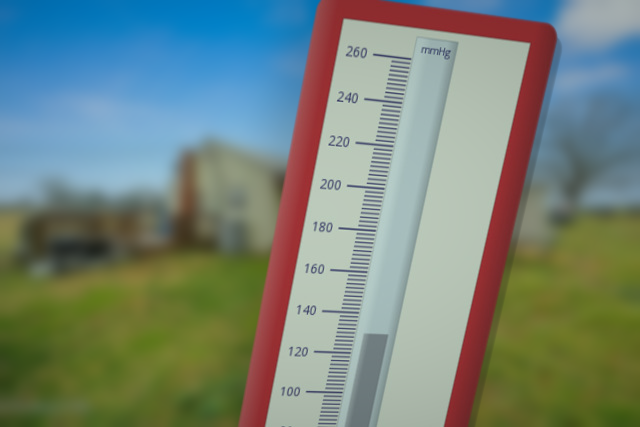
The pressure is 130 (mmHg)
